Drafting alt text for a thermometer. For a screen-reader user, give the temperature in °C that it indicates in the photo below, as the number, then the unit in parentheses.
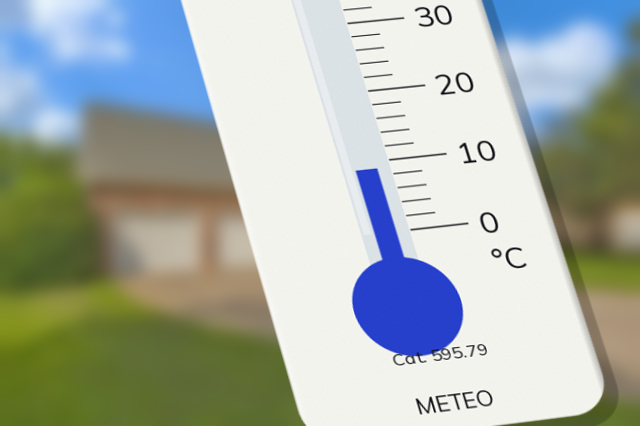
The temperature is 9 (°C)
